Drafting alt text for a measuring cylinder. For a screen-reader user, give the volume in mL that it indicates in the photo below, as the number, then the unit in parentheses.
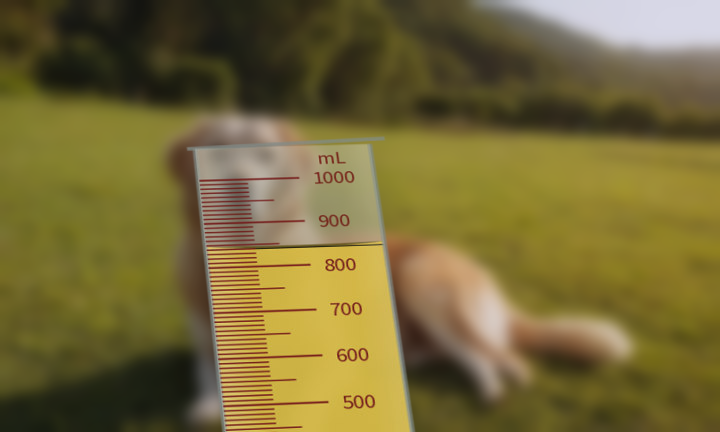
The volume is 840 (mL)
